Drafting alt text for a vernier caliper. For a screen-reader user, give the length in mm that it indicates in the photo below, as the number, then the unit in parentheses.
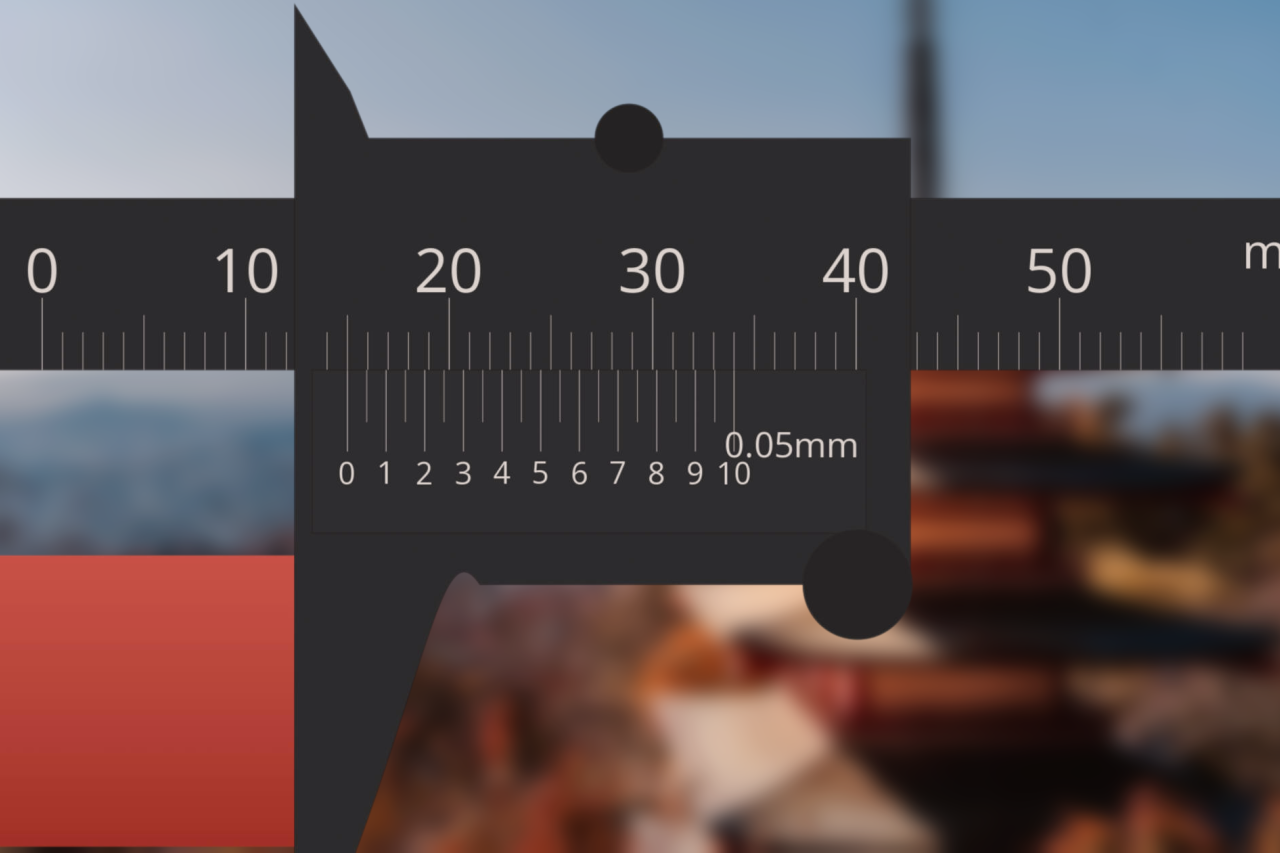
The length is 15.0 (mm)
